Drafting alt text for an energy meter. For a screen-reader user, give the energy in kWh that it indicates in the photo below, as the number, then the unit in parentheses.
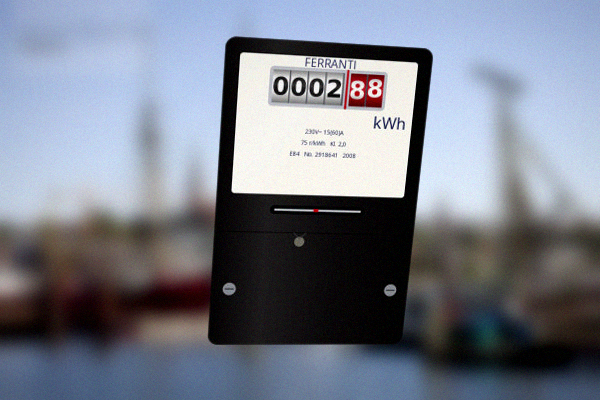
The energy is 2.88 (kWh)
